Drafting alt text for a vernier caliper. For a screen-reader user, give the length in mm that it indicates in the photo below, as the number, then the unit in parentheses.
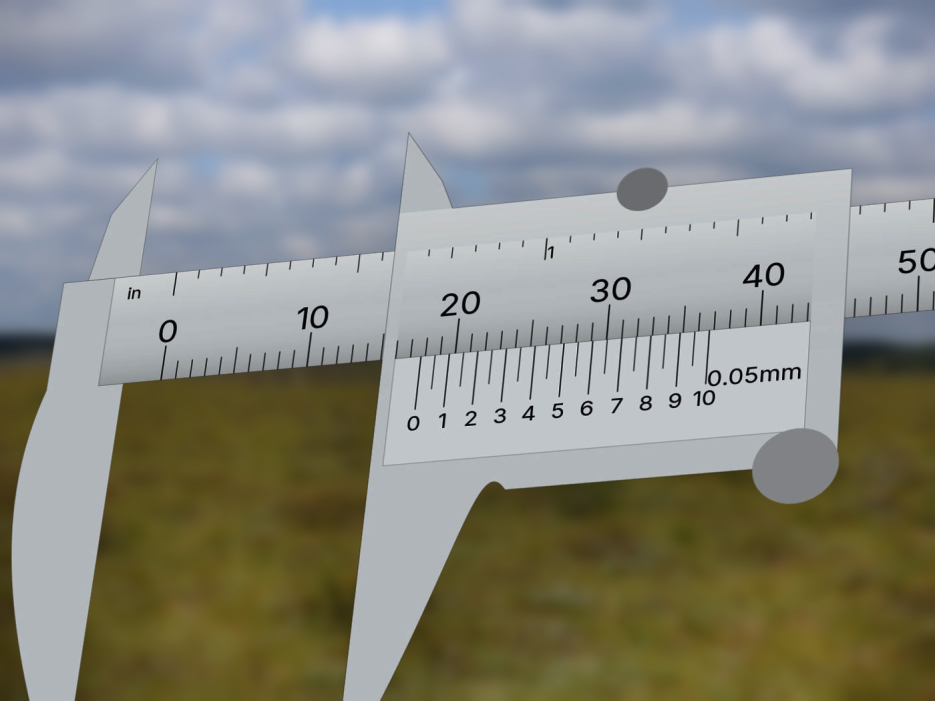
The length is 17.7 (mm)
